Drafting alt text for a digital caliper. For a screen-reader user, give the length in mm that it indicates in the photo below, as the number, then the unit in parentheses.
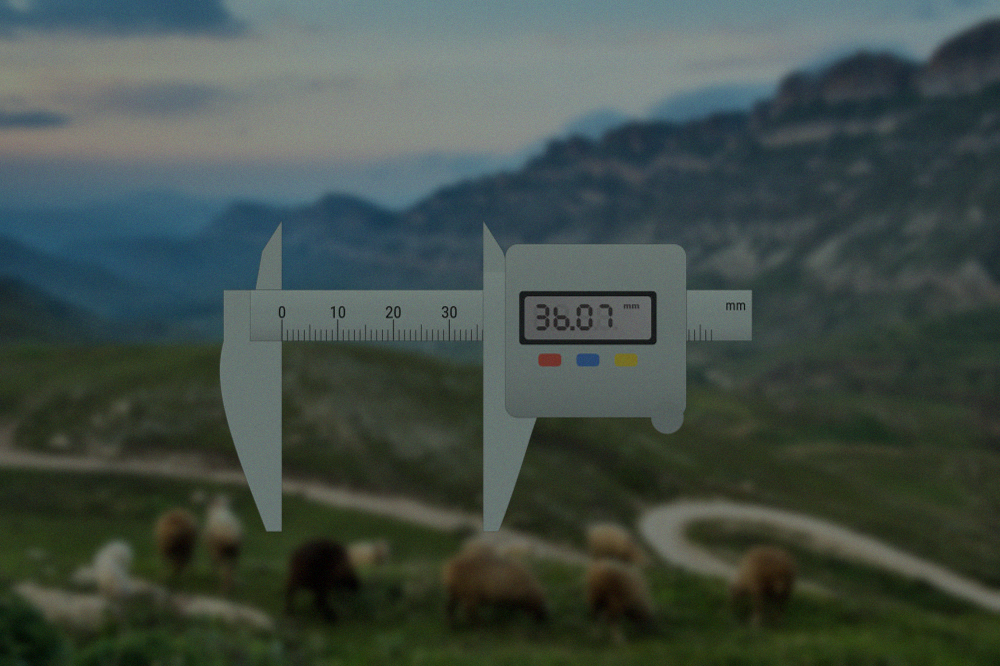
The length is 36.07 (mm)
